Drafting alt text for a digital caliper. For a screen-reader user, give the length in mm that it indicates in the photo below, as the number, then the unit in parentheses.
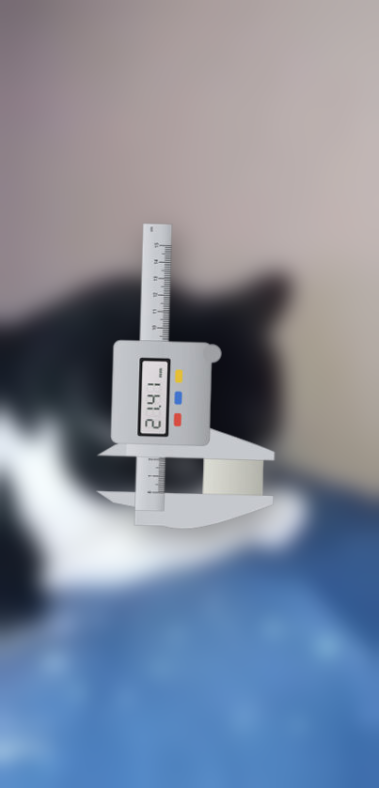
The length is 21.41 (mm)
